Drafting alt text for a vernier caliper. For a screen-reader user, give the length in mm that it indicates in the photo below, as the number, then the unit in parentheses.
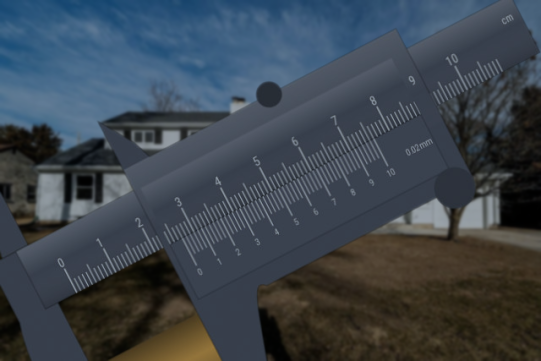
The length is 27.0 (mm)
